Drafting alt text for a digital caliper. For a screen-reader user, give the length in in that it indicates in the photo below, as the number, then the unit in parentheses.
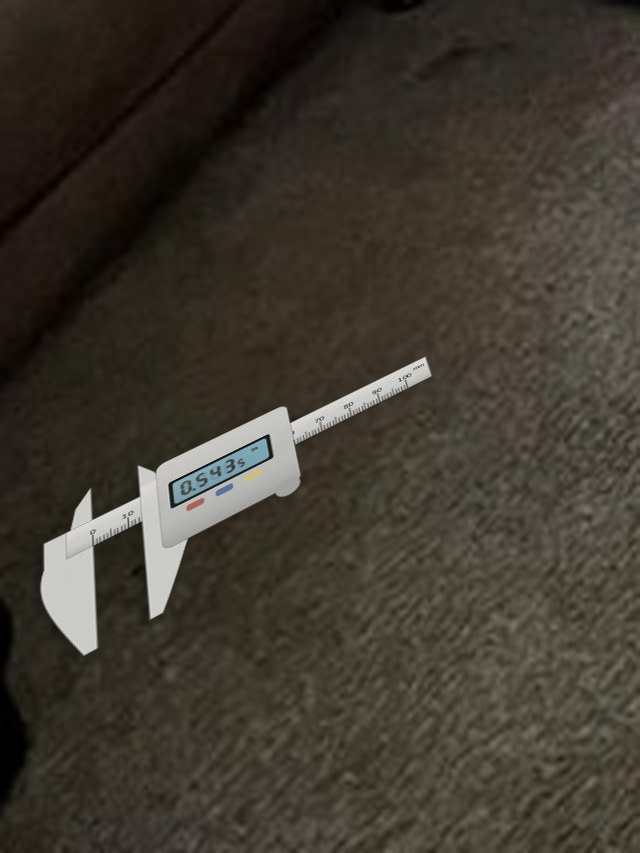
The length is 0.5435 (in)
